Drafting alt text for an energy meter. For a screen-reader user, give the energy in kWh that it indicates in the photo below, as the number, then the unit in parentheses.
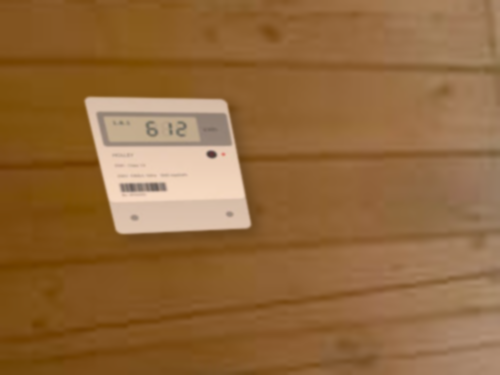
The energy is 612 (kWh)
